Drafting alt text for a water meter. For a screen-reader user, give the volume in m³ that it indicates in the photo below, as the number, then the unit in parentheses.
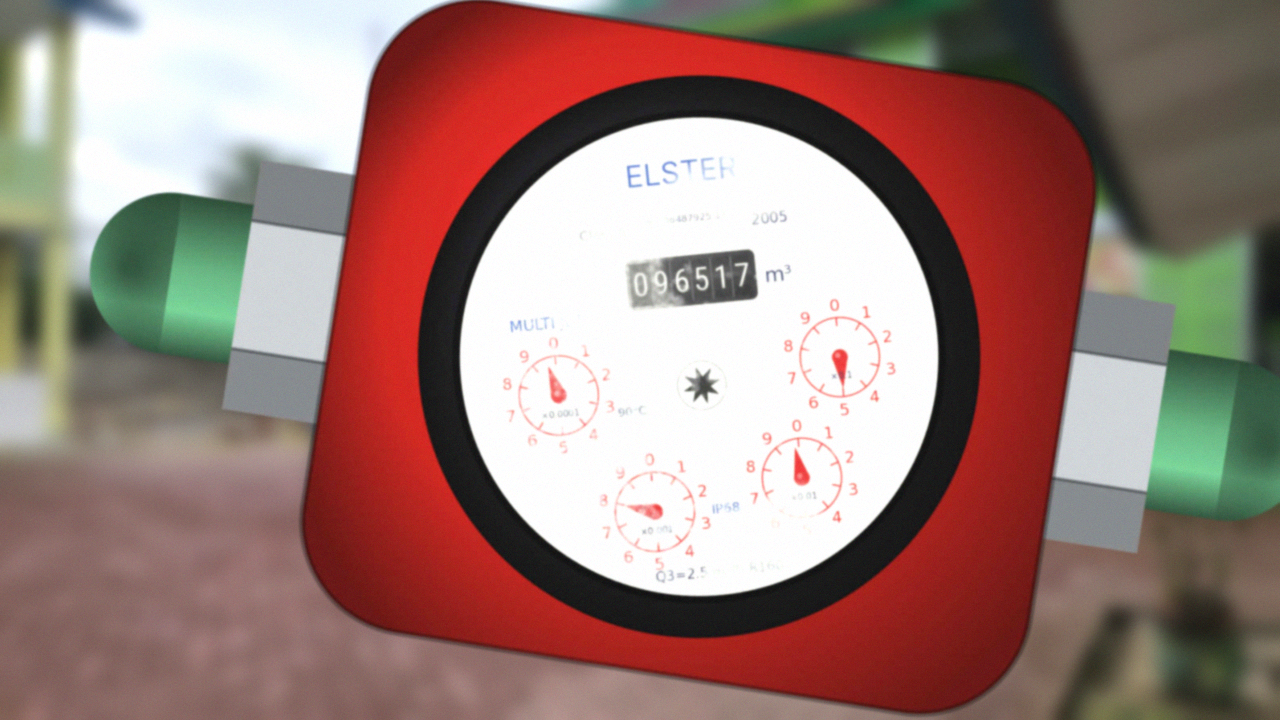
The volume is 96517.4979 (m³)
